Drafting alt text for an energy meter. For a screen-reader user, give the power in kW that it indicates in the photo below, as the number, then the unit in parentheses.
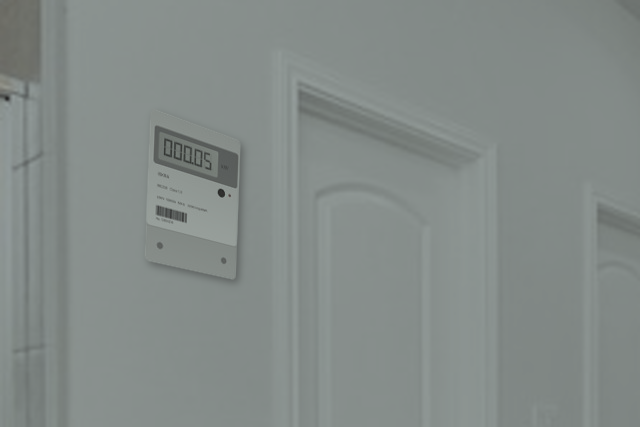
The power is 0.05 (kW)
